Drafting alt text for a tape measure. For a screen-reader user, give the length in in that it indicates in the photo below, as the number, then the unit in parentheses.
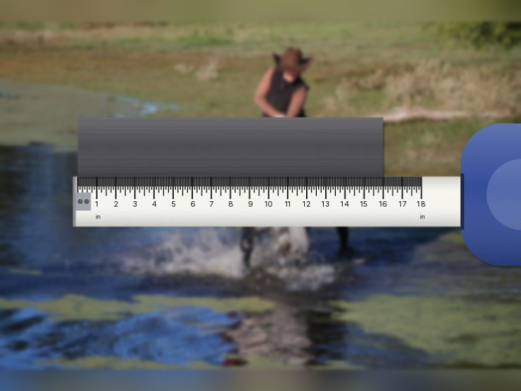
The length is 16 (in)
